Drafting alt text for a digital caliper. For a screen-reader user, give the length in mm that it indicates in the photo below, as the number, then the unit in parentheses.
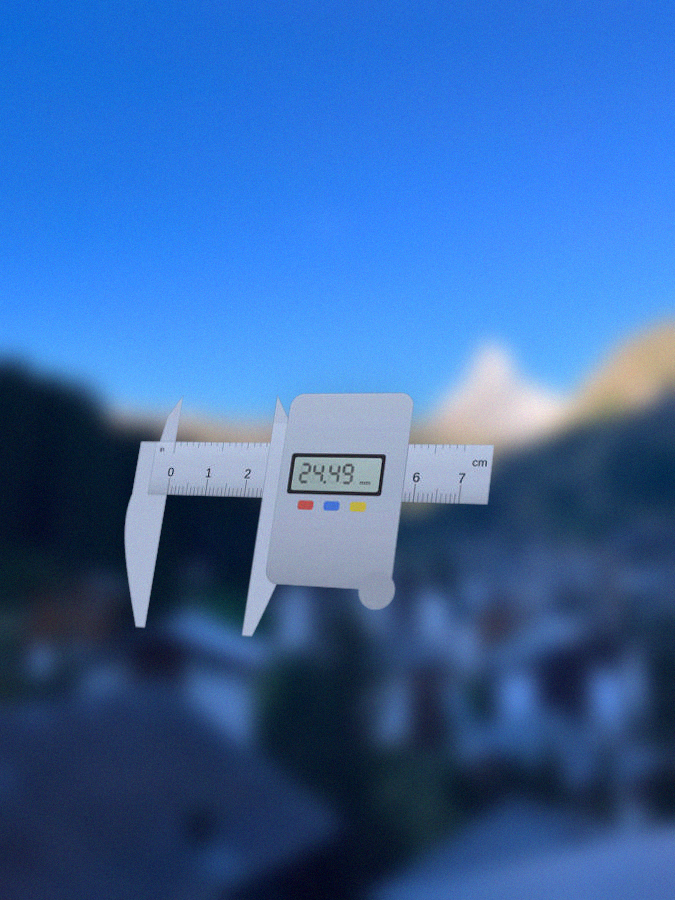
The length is 24.49 (mm)
